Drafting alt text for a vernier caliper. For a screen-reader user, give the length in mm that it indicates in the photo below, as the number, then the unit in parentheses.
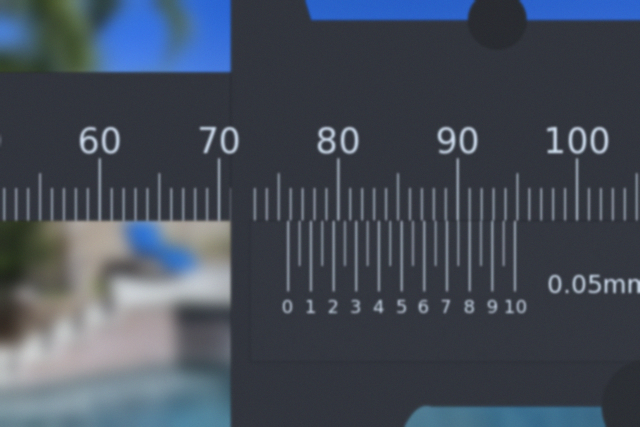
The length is 75.8 (mm)
